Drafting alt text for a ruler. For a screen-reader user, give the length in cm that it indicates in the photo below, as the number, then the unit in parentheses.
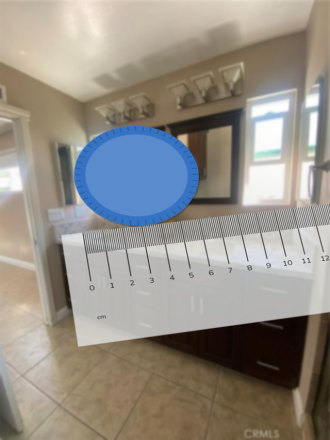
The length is 6.5 (cm)
